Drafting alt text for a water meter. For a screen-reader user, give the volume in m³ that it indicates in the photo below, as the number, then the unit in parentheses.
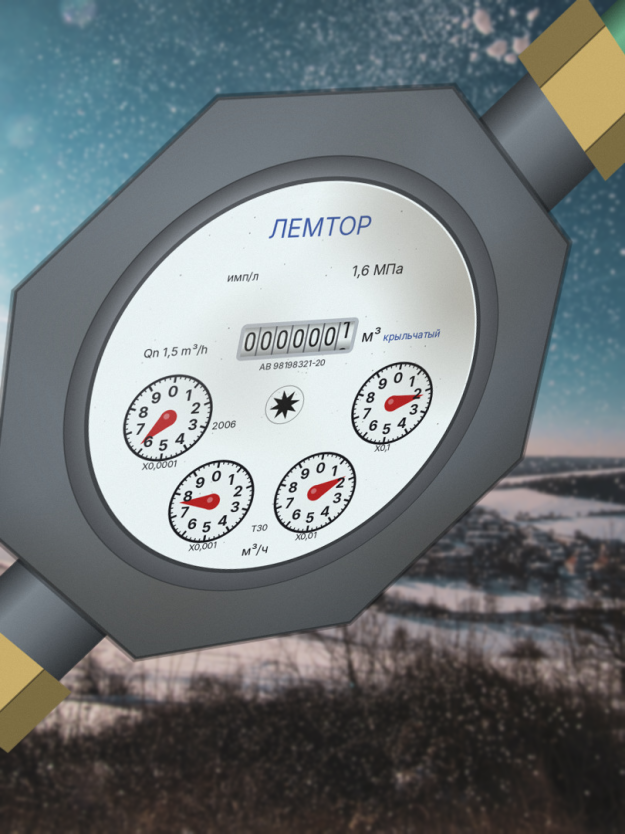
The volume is 1.2176 (m³)
